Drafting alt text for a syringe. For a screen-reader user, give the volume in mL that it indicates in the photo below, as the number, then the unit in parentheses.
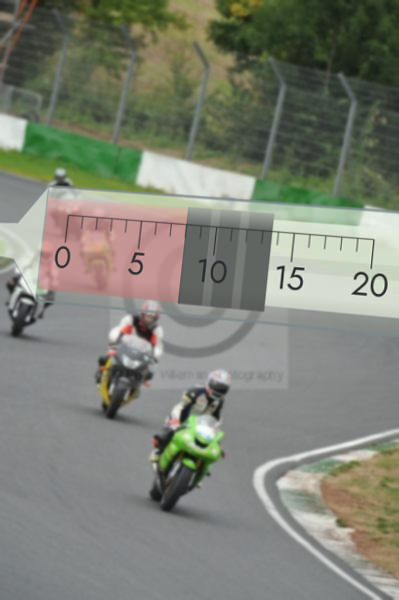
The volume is 8 (mL)
